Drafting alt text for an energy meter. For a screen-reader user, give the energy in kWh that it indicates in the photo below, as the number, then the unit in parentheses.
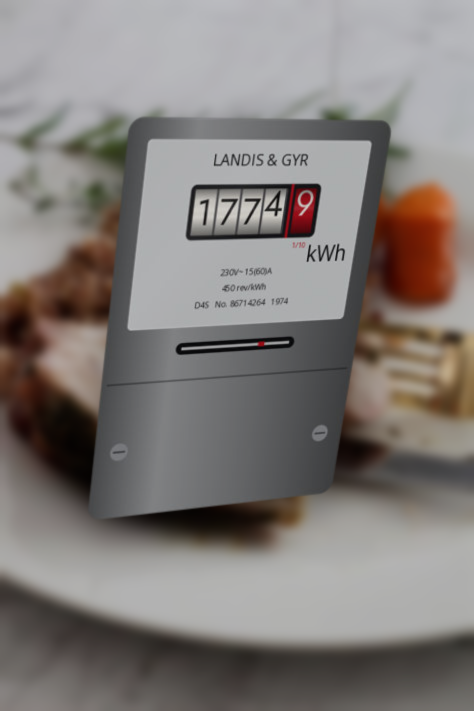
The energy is 1774.9 (kWh)
